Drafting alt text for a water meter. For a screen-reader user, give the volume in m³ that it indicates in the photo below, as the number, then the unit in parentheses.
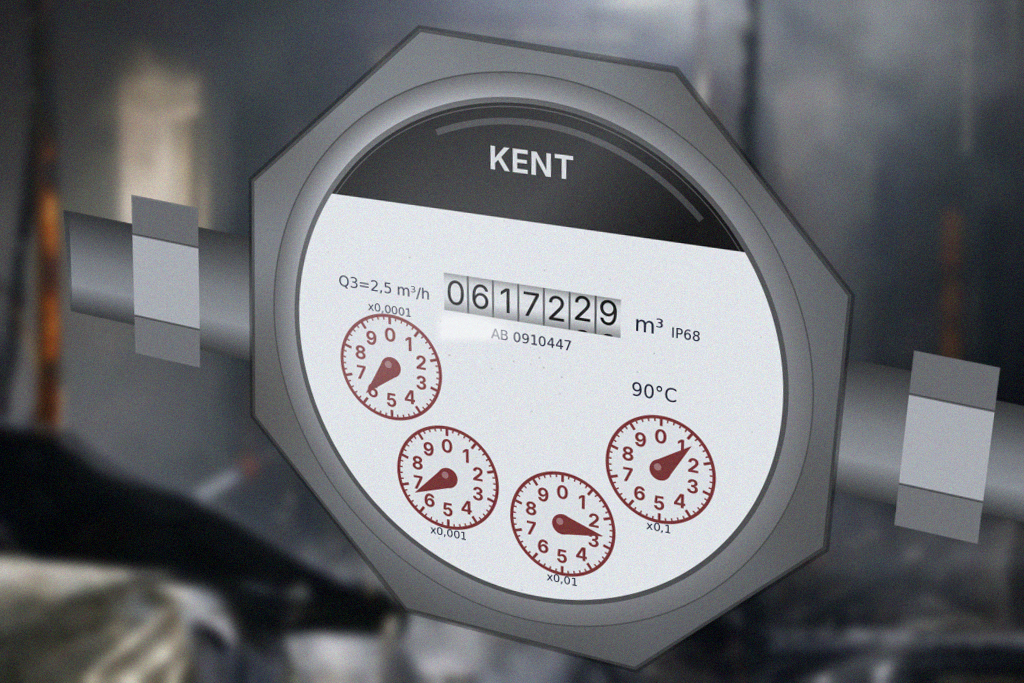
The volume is 617229.1266 (m³)
